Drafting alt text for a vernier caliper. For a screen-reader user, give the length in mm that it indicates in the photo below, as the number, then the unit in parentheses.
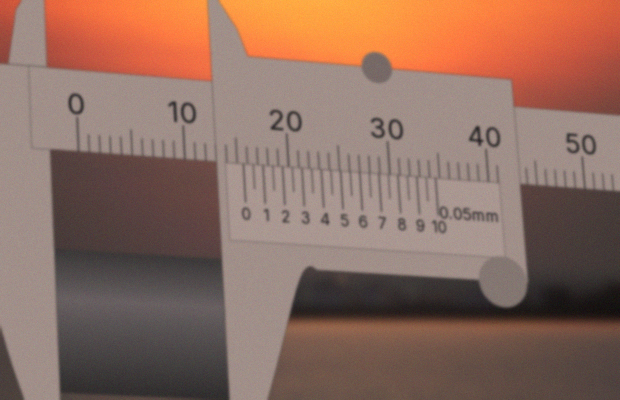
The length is 15.6 (mm)
